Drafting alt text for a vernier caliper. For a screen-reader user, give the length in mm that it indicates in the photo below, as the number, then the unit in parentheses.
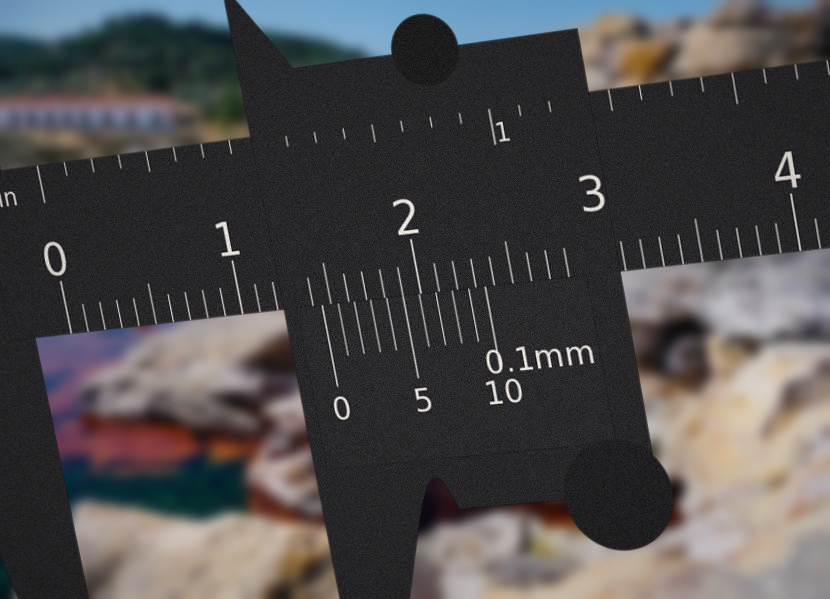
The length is 14.5 (mm)
